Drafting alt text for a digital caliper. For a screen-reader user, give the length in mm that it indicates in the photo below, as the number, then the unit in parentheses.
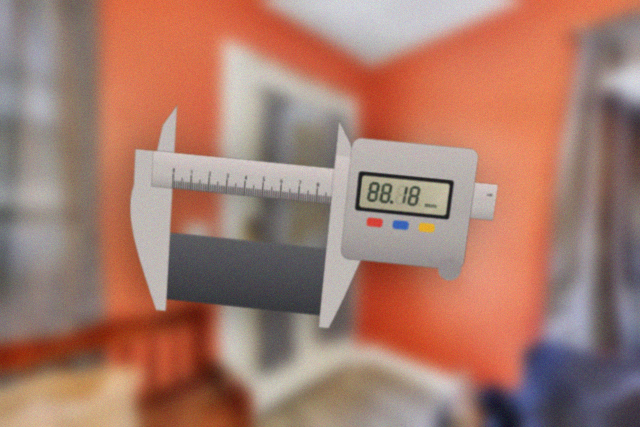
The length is 88.18 (mm)
